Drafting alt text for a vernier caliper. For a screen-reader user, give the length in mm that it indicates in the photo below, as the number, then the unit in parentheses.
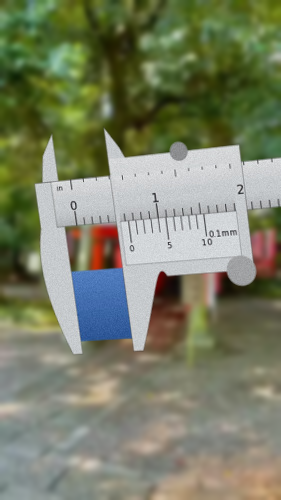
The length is 6.4 (mm)
